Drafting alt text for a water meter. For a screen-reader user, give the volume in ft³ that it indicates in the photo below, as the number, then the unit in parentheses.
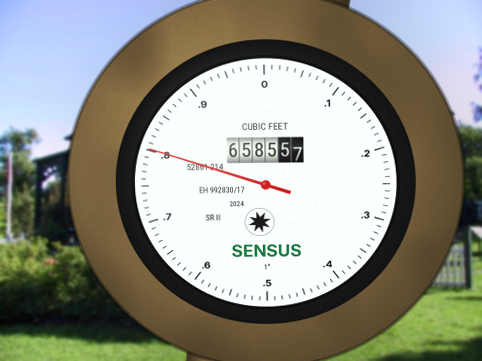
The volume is 658556.80 (ft³)
